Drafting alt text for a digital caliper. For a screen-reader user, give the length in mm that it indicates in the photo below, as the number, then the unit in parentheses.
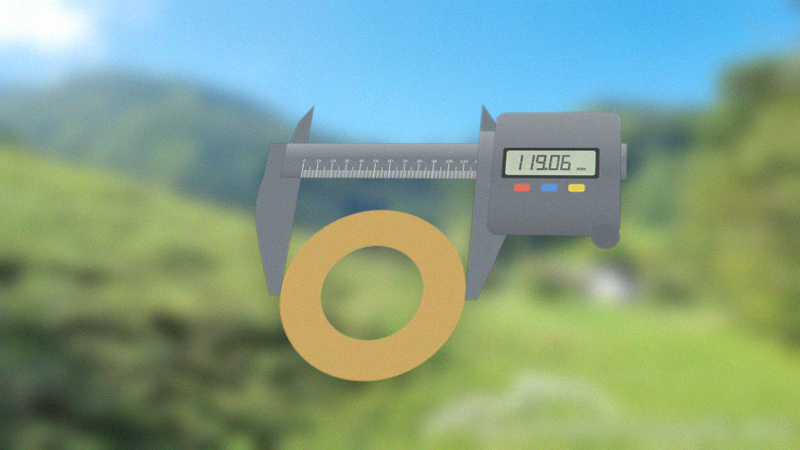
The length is 119.06 (mm)
